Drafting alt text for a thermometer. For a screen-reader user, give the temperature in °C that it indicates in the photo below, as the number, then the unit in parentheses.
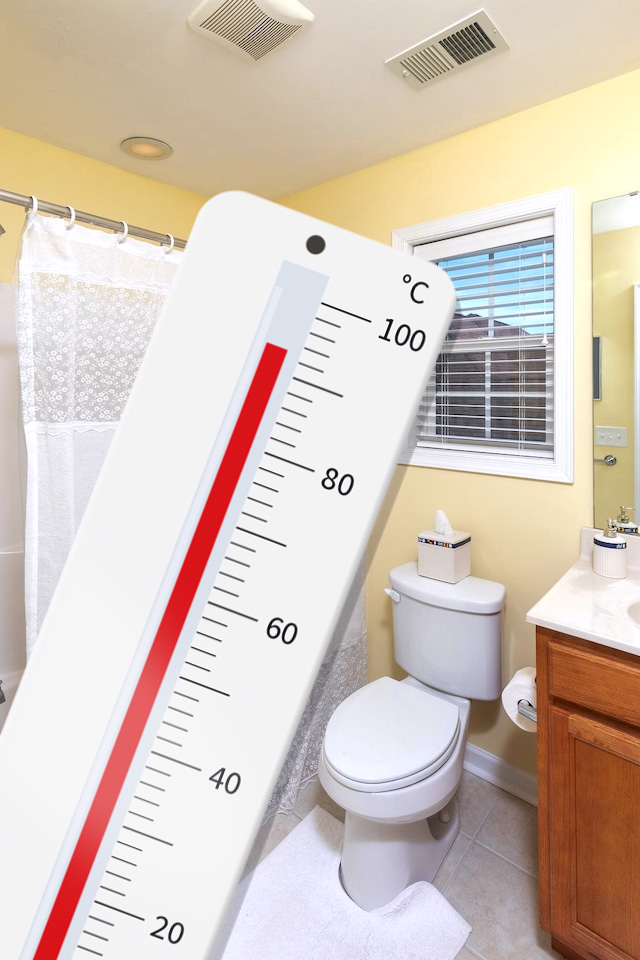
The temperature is 93 (°C)
